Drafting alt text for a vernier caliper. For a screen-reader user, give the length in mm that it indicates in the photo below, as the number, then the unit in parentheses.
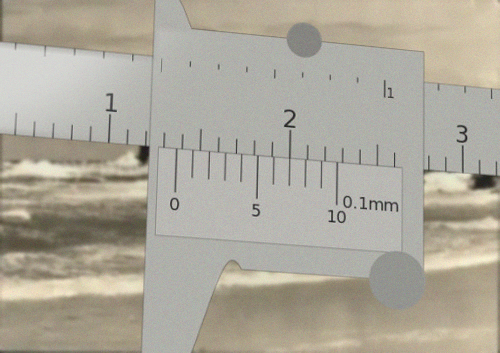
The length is 13.7 (mm)
